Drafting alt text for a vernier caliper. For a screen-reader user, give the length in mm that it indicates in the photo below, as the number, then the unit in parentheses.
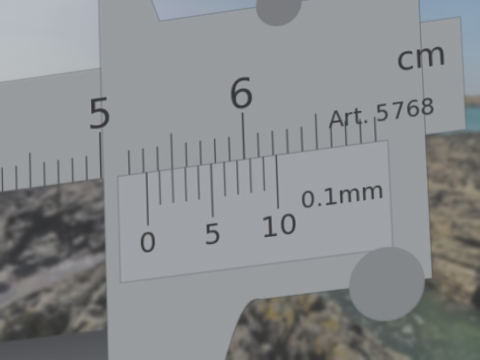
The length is 53.2 (mm)
